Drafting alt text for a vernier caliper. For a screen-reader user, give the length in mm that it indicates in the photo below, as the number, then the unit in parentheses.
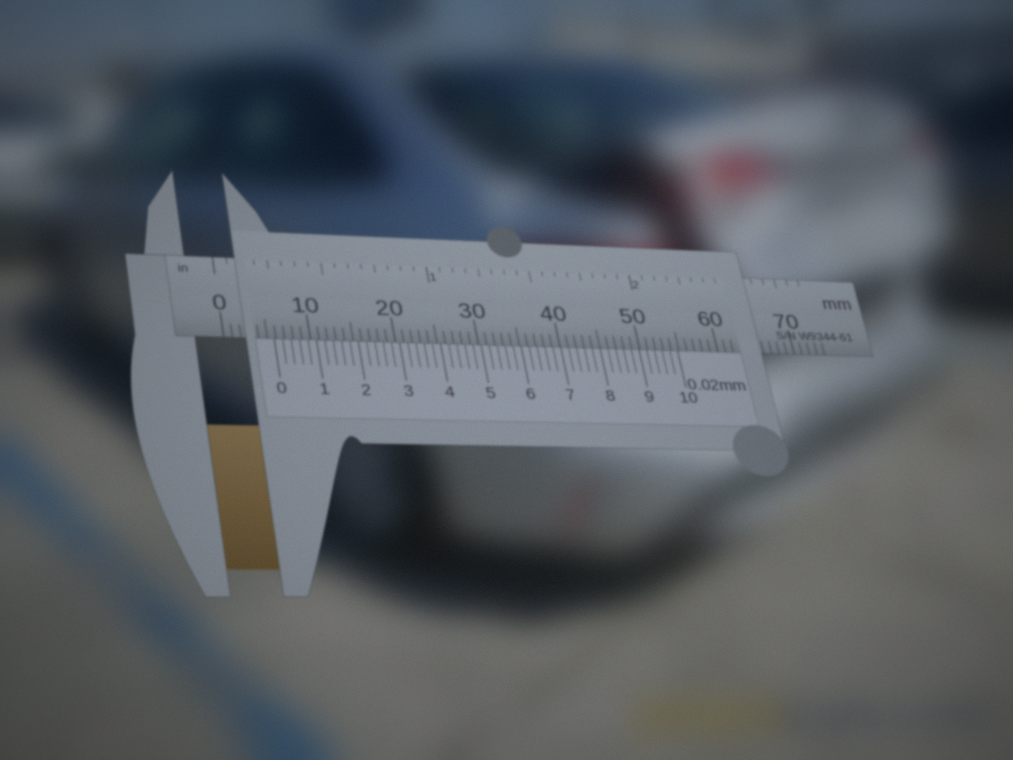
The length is 5.8 (mm)
